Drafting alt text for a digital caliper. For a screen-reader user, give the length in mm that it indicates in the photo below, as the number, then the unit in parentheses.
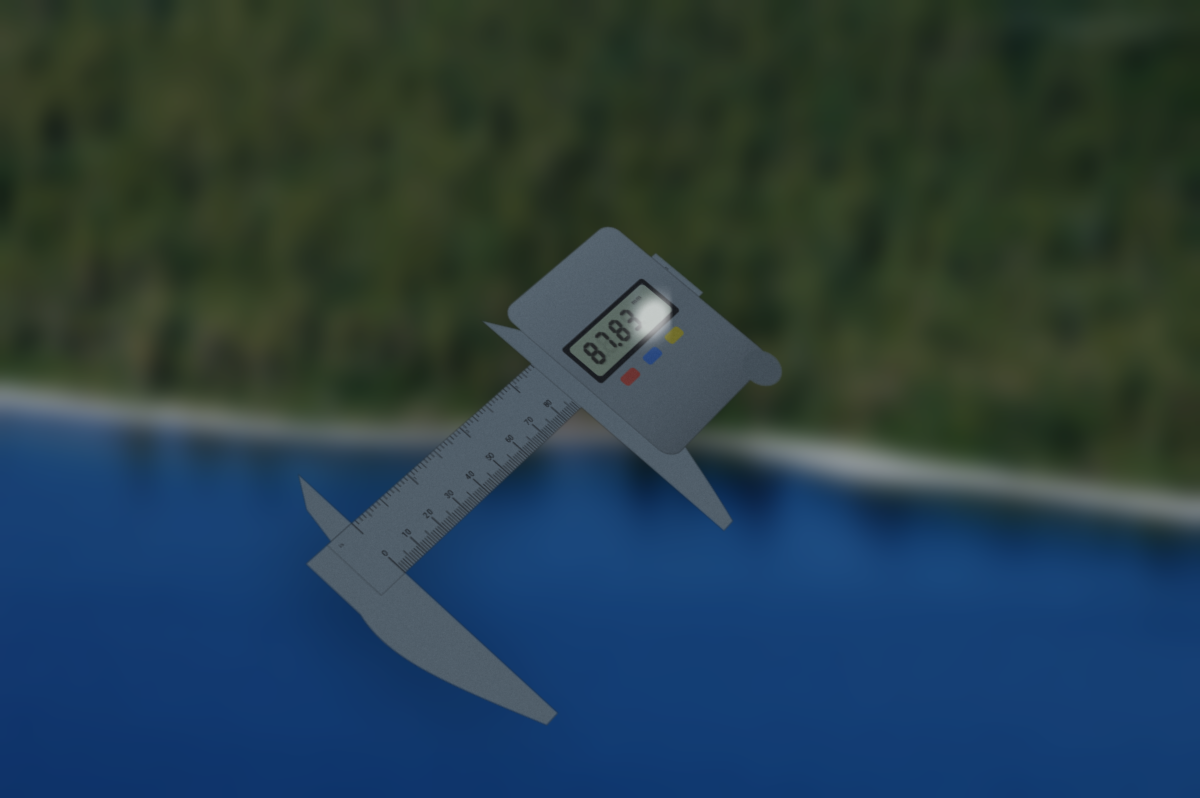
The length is 87.83 (mm)
